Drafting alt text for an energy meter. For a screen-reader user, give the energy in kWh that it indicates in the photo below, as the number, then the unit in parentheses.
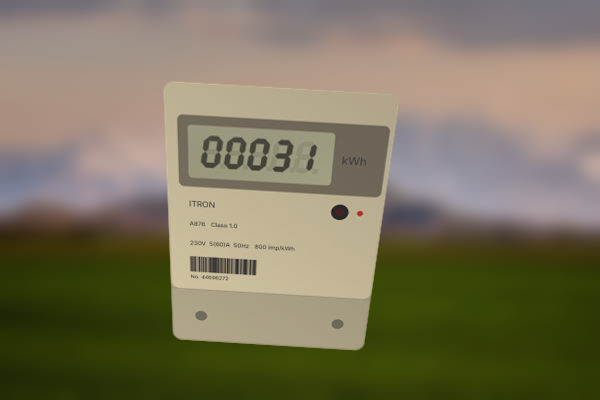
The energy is 31 (kWh)
